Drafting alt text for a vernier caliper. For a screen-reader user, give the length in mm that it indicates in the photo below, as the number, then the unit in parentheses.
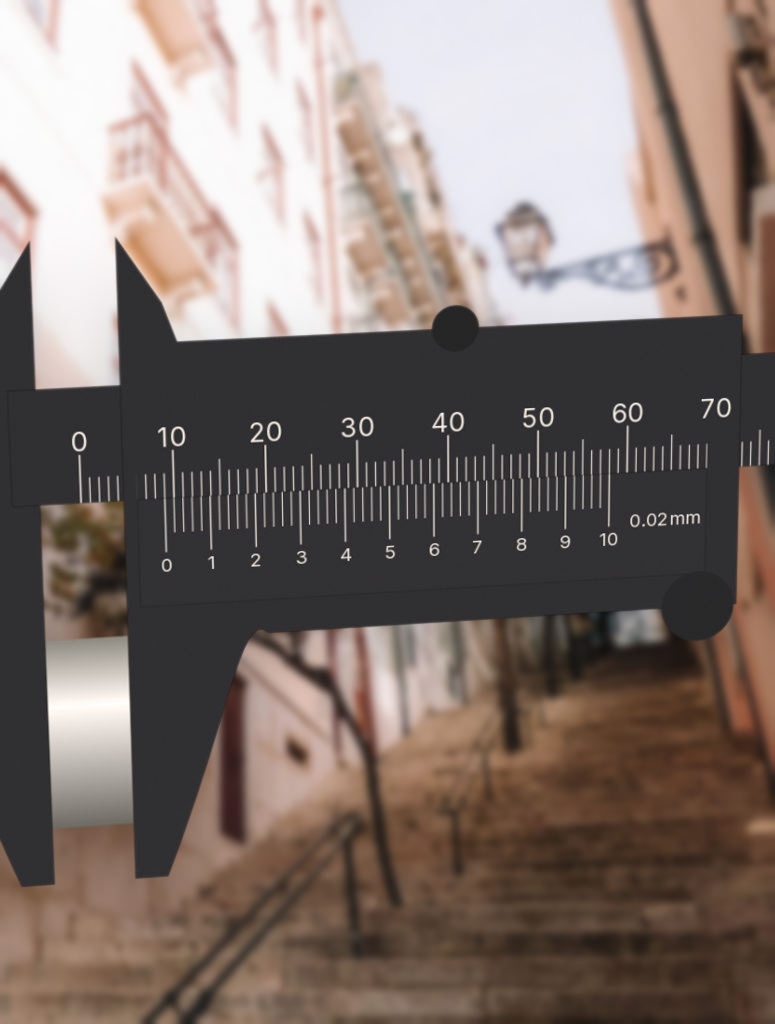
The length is 9.0 (mm)
